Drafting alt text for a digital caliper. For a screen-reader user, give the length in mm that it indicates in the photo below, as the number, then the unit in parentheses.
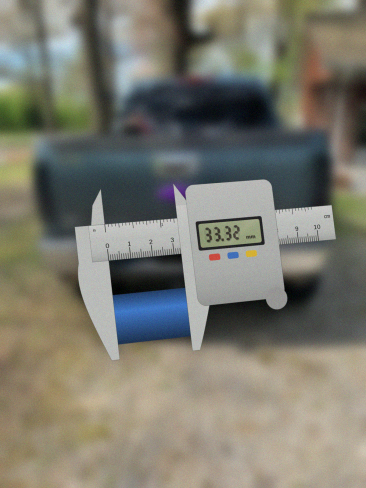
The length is 33.32 (mm)
